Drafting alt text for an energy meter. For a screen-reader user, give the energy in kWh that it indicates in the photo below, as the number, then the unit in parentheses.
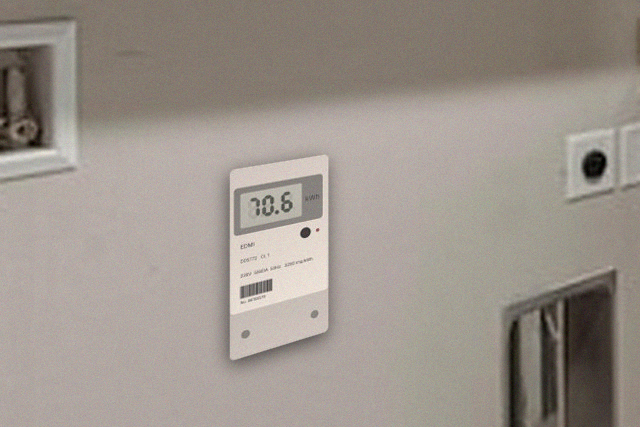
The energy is 70.6 (kWh)
